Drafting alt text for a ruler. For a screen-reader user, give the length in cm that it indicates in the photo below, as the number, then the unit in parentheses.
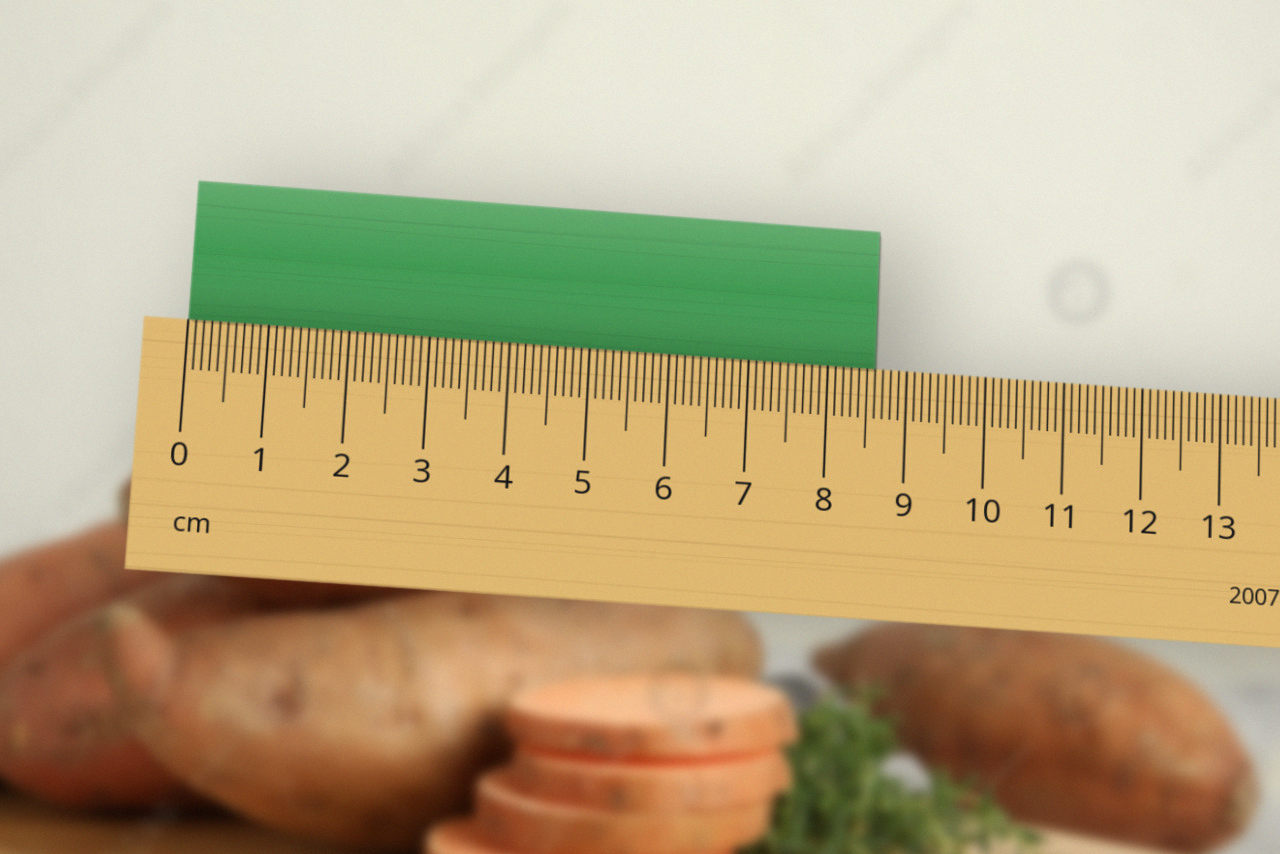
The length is 8.6 (cm)
